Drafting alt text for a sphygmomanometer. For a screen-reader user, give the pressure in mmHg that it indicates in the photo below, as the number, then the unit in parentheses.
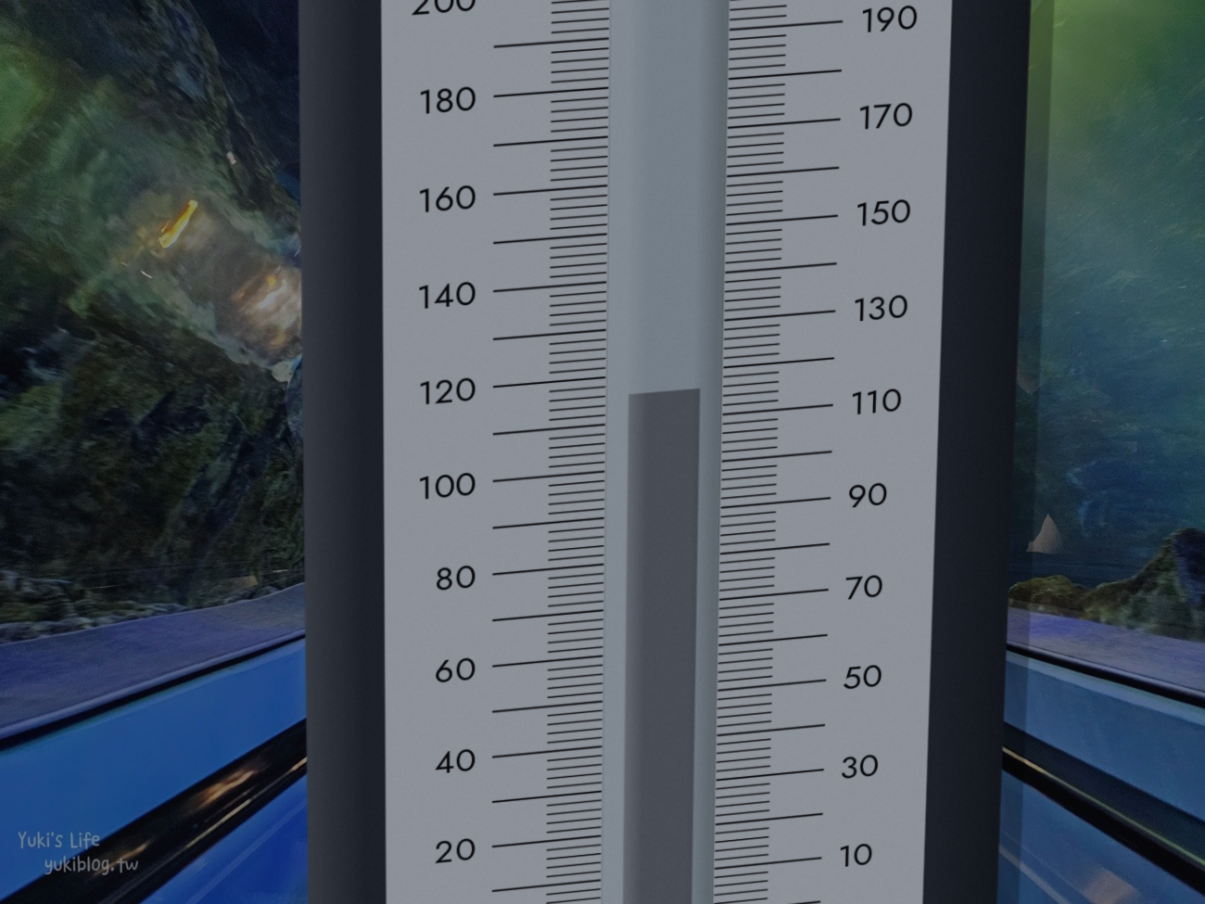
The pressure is 116 (mmHg)
